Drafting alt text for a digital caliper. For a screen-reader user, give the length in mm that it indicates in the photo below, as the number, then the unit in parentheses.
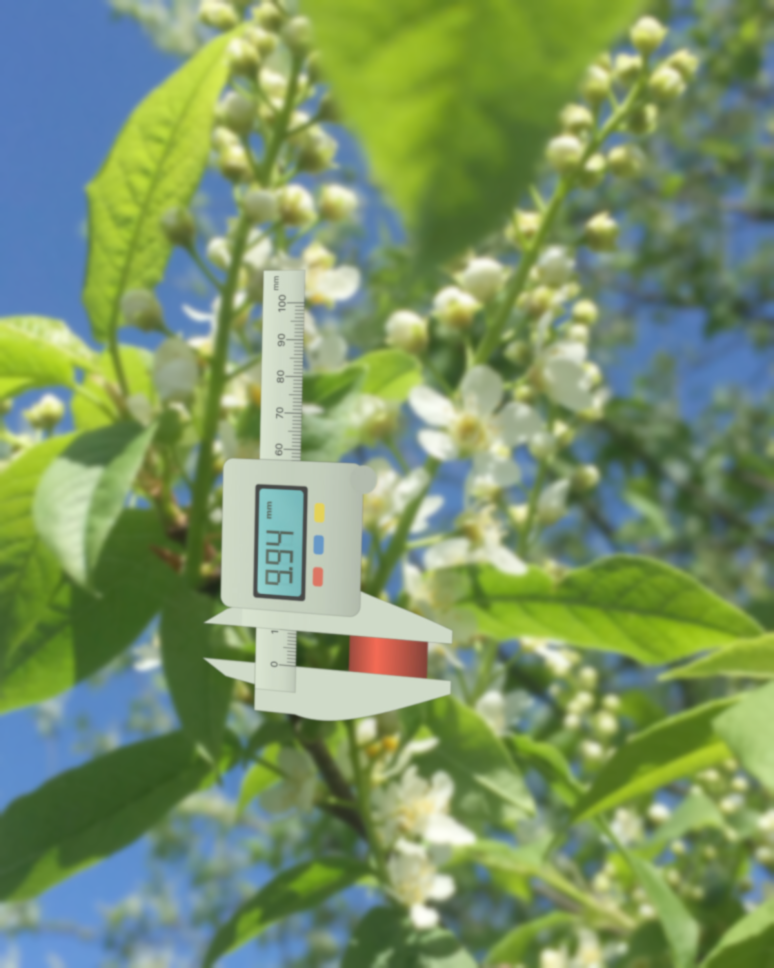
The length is 9.94 (mm)
